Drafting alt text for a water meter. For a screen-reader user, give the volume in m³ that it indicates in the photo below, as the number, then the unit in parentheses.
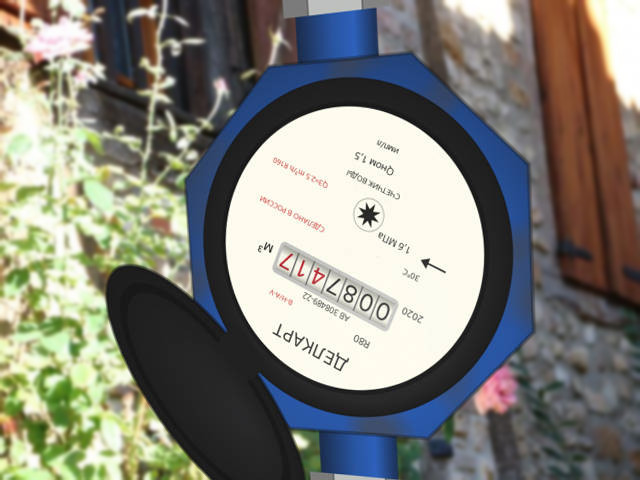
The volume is 87.417 (m³)
